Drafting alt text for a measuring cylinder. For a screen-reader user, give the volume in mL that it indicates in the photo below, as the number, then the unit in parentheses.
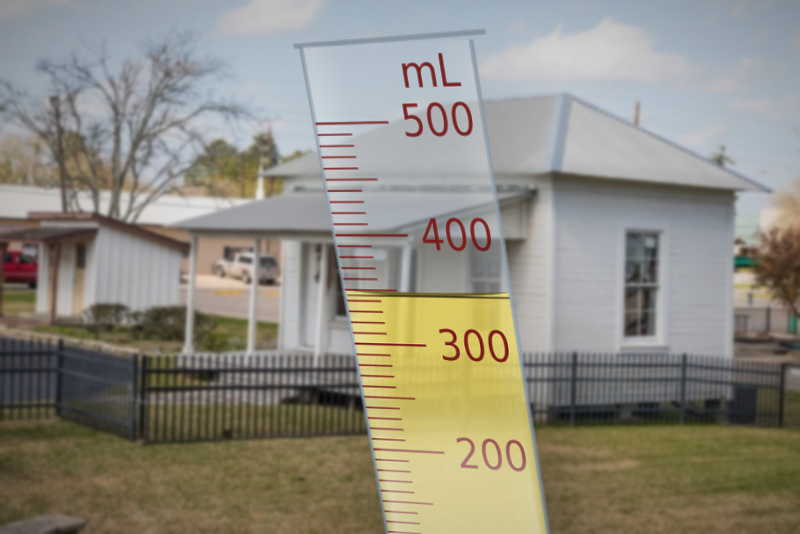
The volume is 345 (mL)
